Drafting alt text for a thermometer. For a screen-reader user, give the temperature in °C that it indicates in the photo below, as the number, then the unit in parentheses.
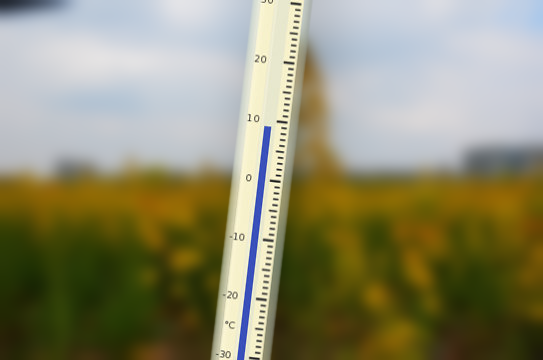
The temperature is 9 (°C)
